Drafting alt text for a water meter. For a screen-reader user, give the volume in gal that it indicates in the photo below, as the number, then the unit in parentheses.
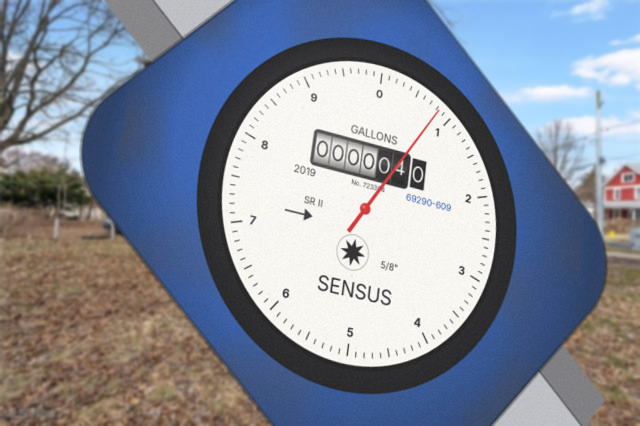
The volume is 40.8 (gal)
